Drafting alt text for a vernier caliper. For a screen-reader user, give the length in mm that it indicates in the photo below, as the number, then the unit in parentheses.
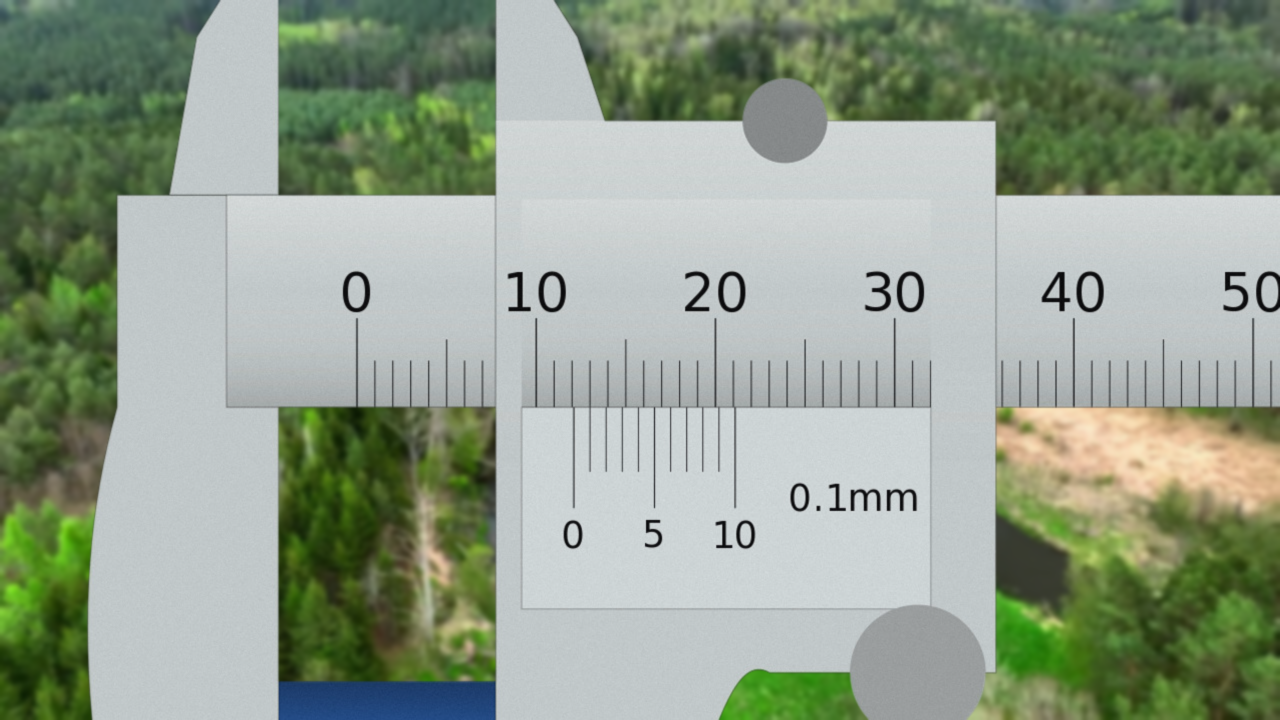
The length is 12.1 (mm)
